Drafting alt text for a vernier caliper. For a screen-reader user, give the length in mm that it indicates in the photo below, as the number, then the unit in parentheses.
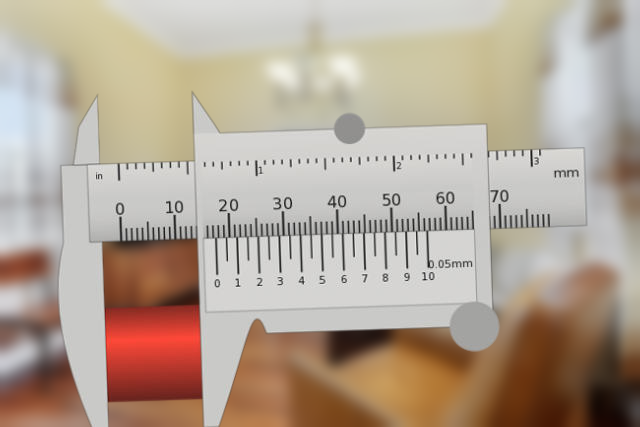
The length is 17.5 (mm)
